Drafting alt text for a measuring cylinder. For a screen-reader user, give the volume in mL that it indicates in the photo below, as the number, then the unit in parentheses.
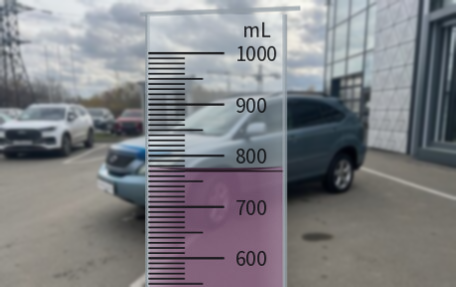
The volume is 770 (mL)
